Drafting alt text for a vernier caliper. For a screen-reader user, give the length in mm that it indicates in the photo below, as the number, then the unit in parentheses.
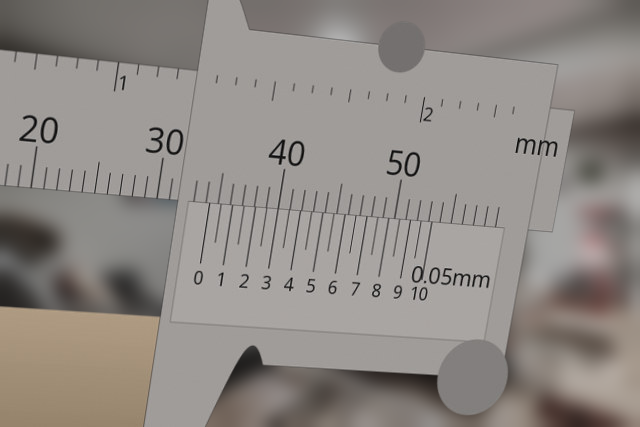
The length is 34.3 (mm)
